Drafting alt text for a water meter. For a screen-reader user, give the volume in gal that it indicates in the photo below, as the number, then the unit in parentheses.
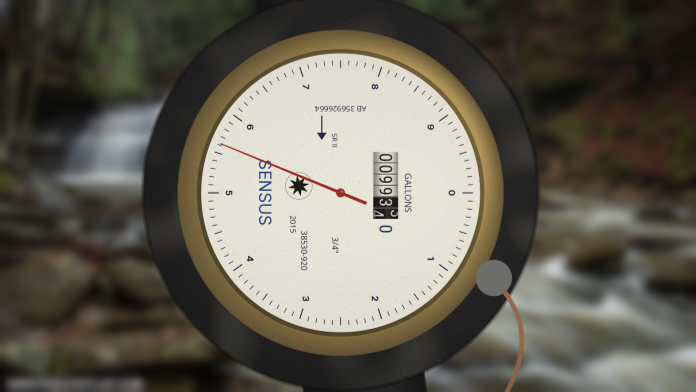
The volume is 99335.6 (gal)
